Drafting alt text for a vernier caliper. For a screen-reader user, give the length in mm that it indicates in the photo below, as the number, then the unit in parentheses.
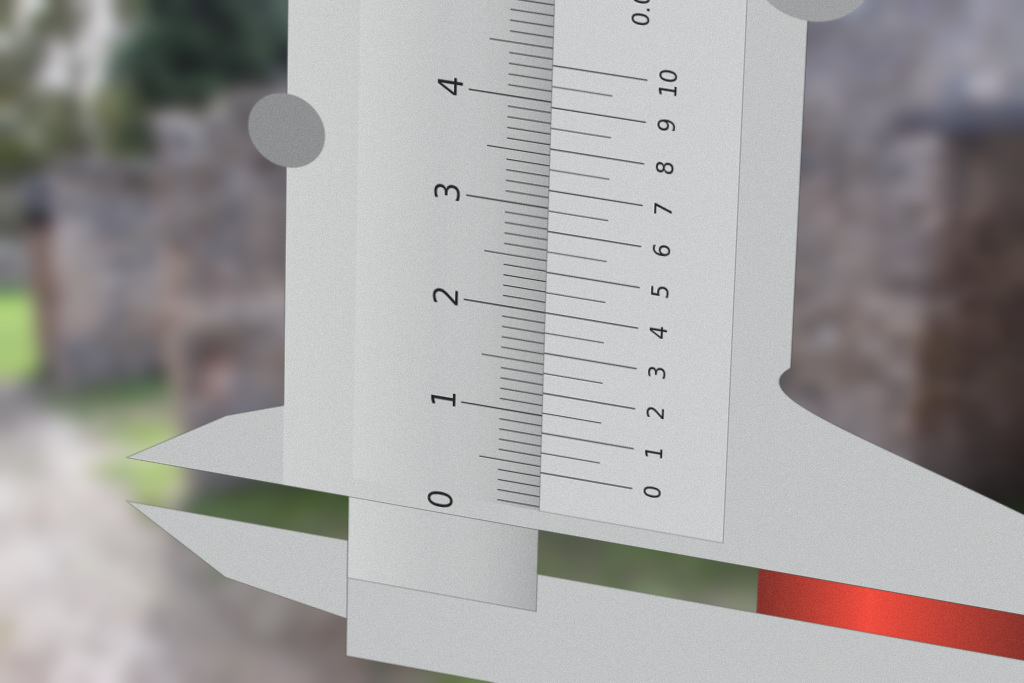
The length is 4.4 (mm)
